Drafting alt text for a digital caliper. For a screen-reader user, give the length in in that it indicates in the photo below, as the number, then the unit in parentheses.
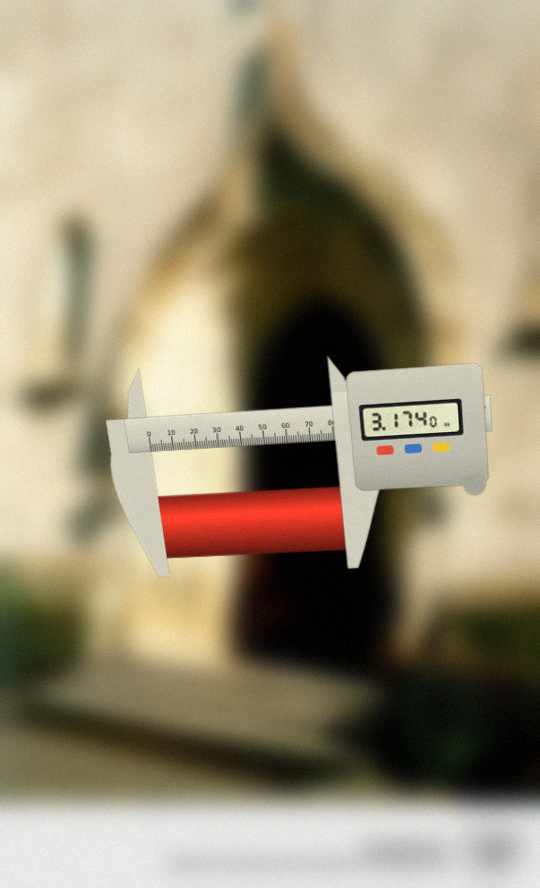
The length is 3.1740 (in)
